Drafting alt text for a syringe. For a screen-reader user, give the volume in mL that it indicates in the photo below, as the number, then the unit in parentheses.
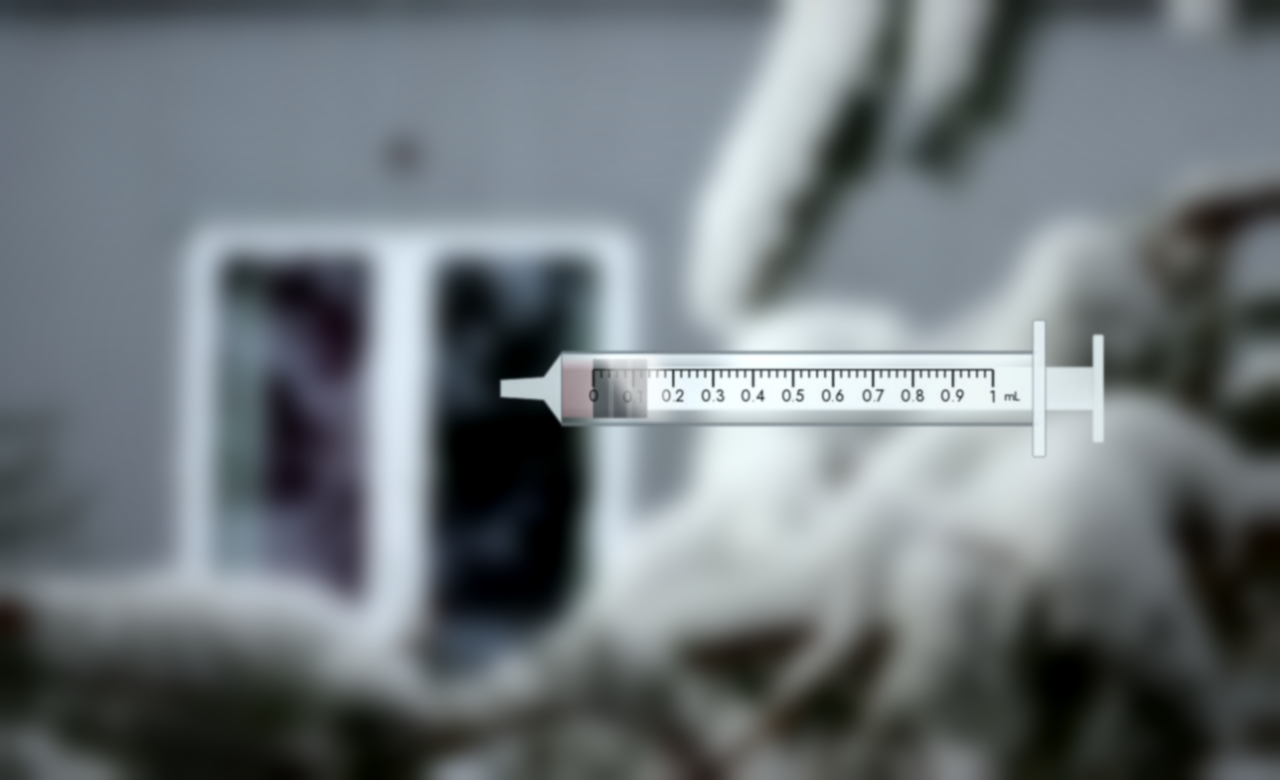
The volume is 0 (mL)
